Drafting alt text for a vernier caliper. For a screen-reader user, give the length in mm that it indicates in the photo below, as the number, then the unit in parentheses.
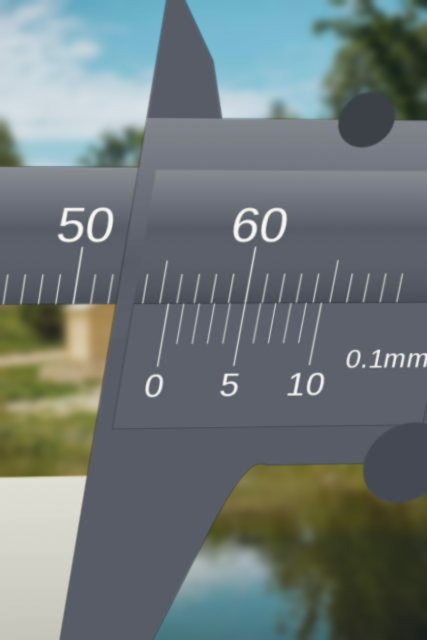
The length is 55.5 (mm)
